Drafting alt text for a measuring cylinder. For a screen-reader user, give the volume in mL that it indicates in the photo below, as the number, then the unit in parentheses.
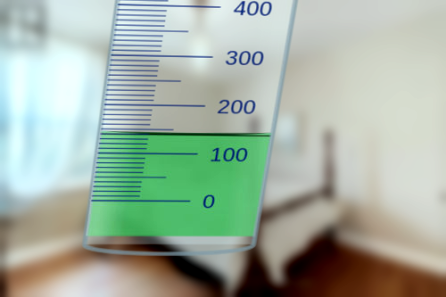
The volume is 140 (mL)
